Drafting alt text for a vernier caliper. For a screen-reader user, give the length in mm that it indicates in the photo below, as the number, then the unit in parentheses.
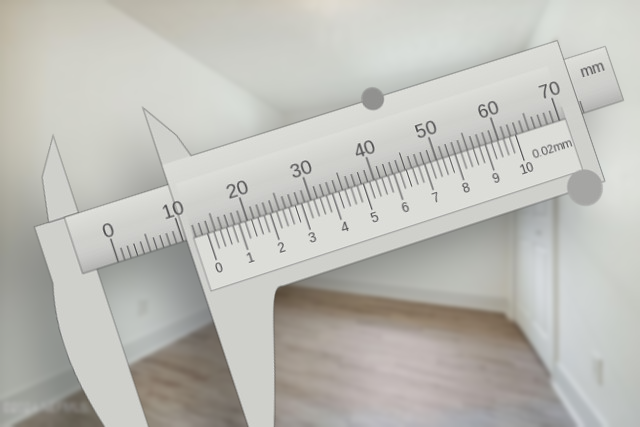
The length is 13.8 (mm)
